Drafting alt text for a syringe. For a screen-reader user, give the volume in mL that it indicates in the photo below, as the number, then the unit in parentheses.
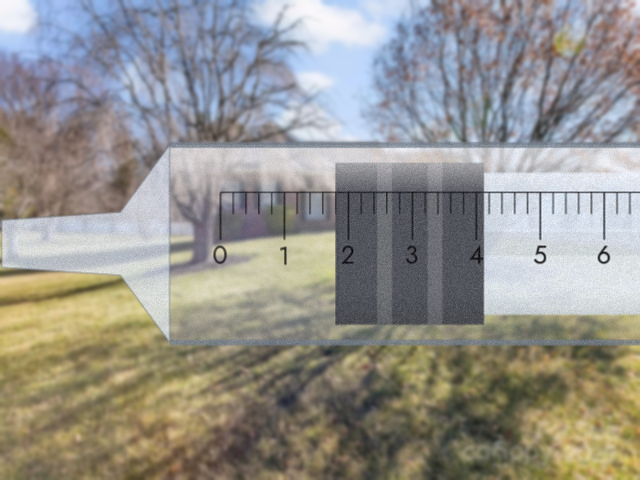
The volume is 1.8 (mL)
